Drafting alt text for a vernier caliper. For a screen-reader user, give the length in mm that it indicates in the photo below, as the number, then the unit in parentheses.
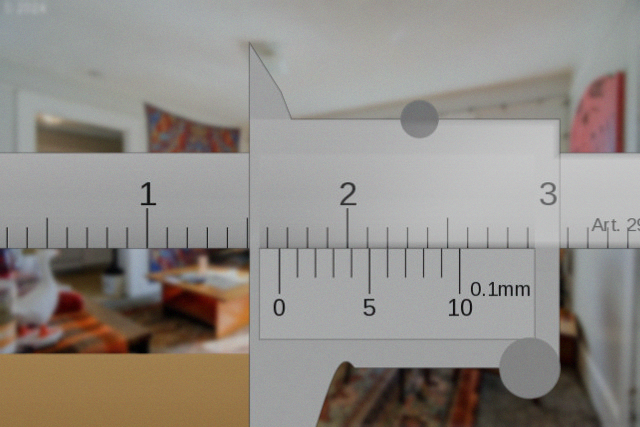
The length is 16.6 (mm)
